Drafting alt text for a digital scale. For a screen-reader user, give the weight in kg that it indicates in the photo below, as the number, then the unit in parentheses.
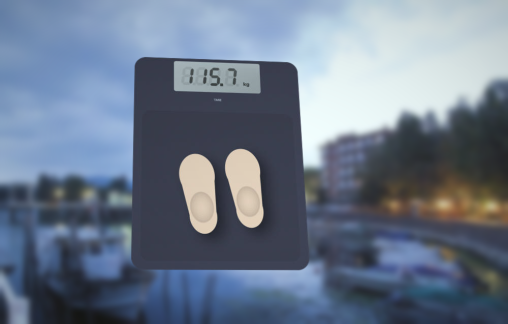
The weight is 115.7 (kg)
